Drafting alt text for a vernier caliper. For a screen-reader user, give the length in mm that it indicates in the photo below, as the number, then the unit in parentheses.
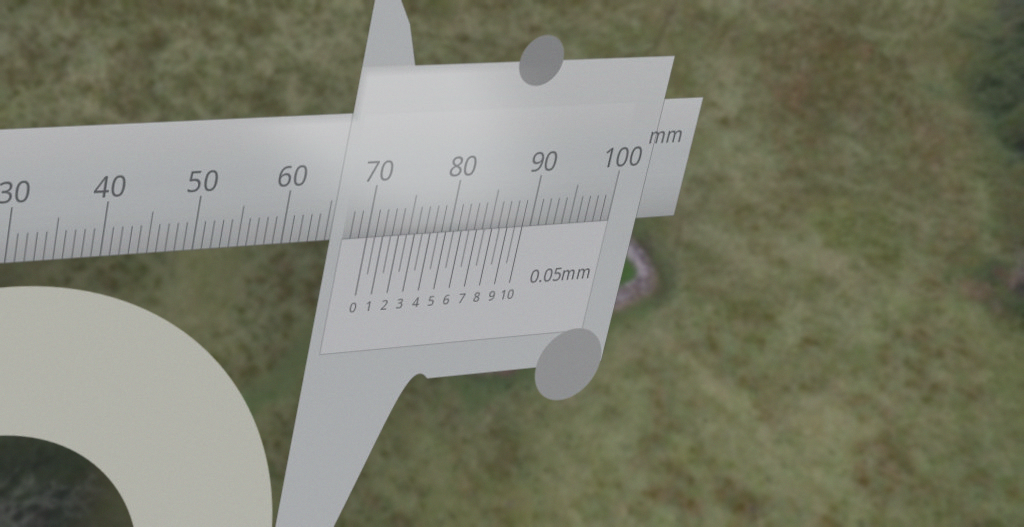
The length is 70.0 (mm)
